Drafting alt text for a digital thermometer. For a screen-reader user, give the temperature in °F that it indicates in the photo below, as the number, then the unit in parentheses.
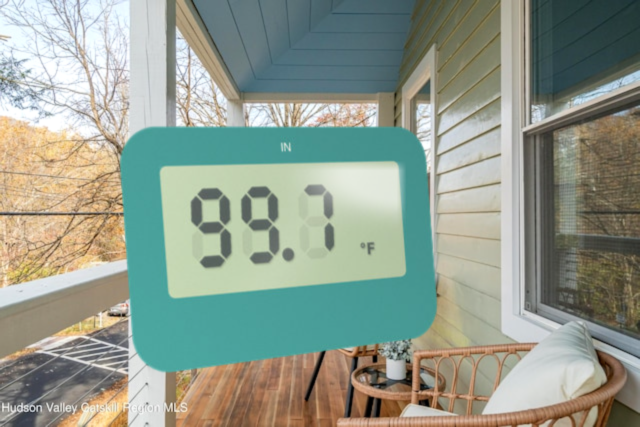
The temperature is 99.7 (°F)
